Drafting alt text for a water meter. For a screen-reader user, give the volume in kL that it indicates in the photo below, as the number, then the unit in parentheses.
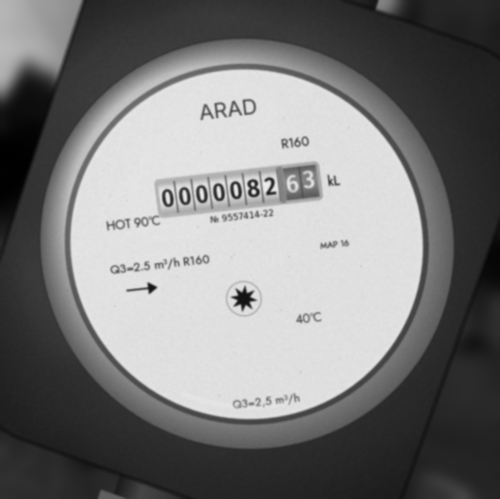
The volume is 82.63 (kL)
